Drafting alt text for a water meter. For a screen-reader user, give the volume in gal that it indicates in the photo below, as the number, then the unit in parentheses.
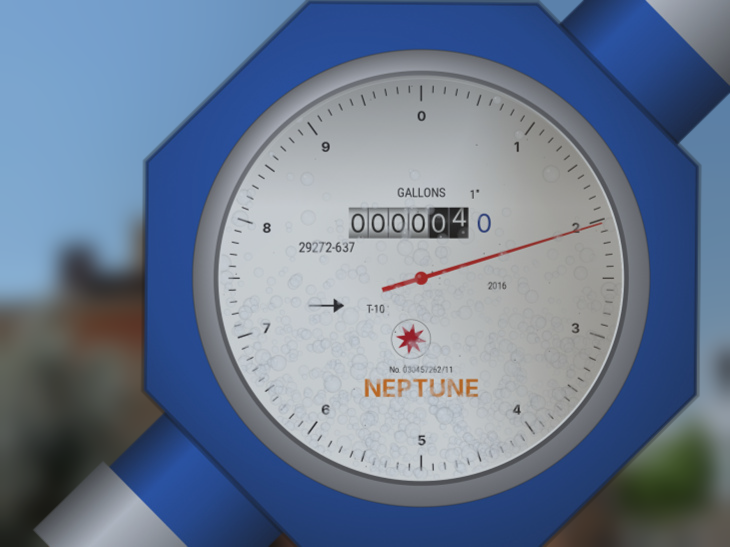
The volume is 42.0 (gal)
